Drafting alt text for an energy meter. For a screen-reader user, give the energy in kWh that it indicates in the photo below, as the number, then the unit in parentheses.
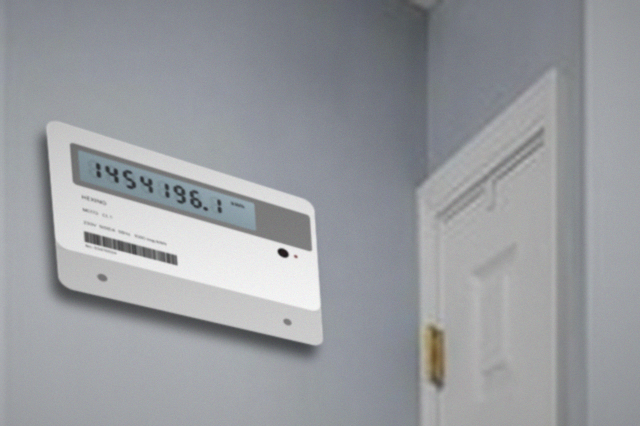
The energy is 1454196.1 (kWh)
